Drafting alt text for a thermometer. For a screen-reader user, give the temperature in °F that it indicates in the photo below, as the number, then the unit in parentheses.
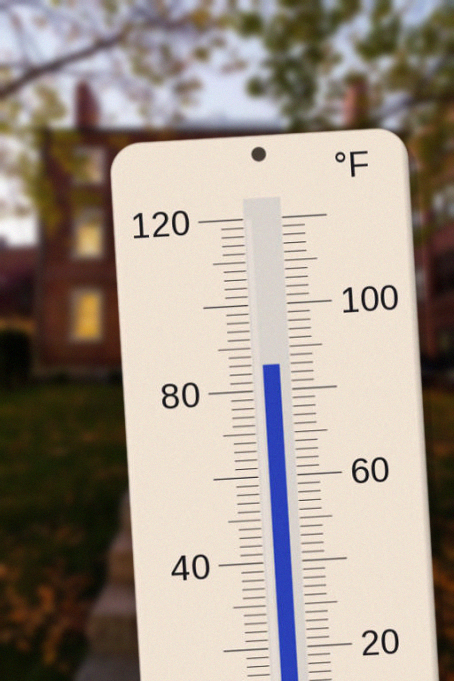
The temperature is 86 (°F)
